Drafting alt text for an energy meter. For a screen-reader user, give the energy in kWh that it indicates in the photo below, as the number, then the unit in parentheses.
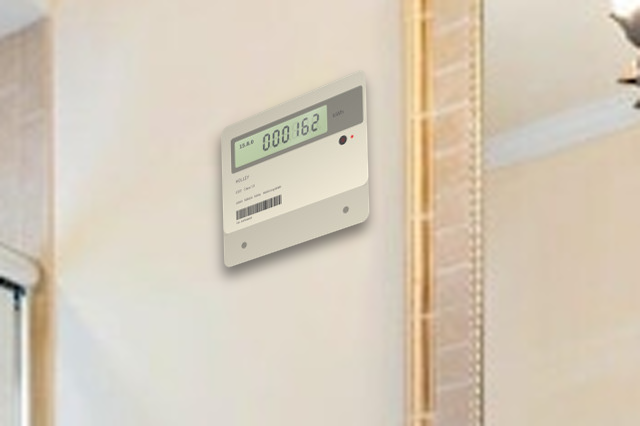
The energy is 162 (kWh)
